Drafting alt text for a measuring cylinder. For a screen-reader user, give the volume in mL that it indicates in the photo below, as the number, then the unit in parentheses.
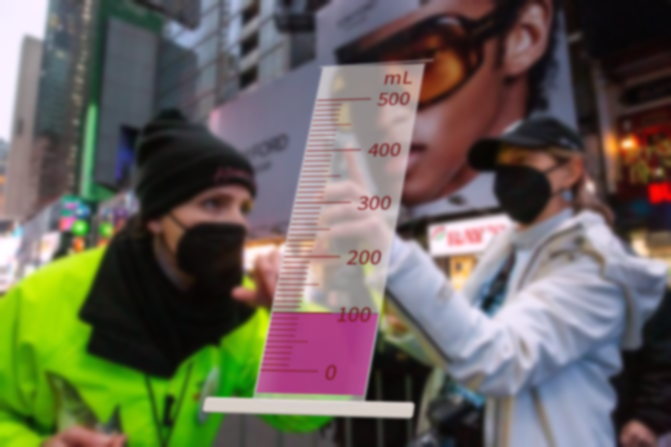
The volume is 100 (mL)
